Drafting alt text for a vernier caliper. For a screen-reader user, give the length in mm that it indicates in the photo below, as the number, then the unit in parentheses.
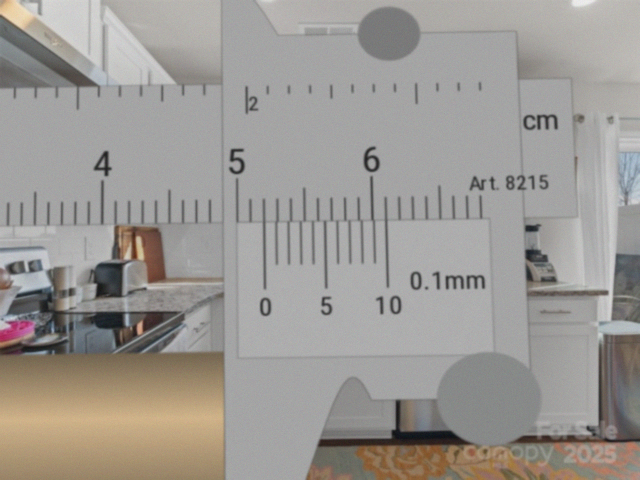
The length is 52.0 (mm)
